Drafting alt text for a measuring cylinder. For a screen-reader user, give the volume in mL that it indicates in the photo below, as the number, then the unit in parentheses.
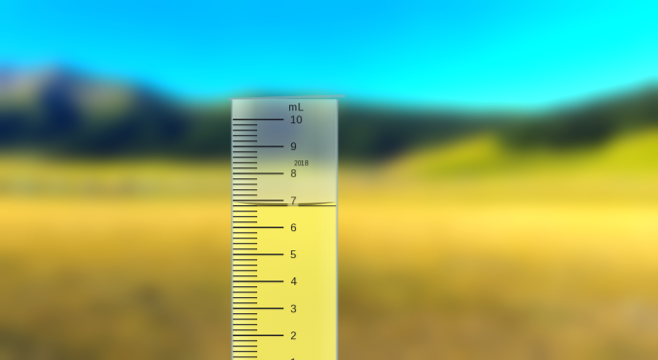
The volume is 6.8 (mL)
